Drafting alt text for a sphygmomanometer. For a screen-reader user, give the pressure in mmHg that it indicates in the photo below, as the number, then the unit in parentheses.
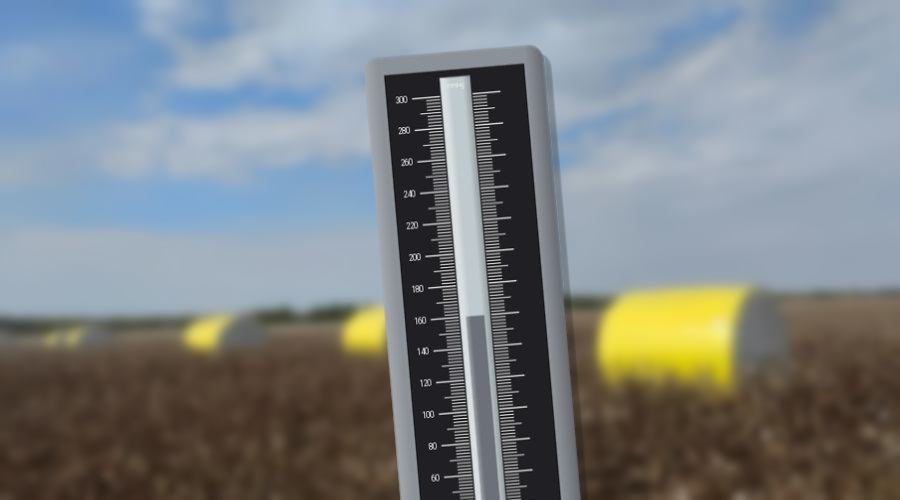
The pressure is 160 (mmHg)
